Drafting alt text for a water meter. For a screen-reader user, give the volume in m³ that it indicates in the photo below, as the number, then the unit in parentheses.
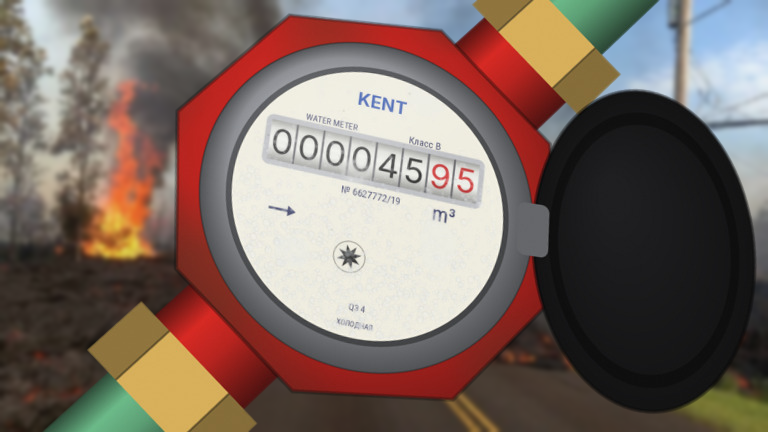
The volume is 45.95 (m³)
